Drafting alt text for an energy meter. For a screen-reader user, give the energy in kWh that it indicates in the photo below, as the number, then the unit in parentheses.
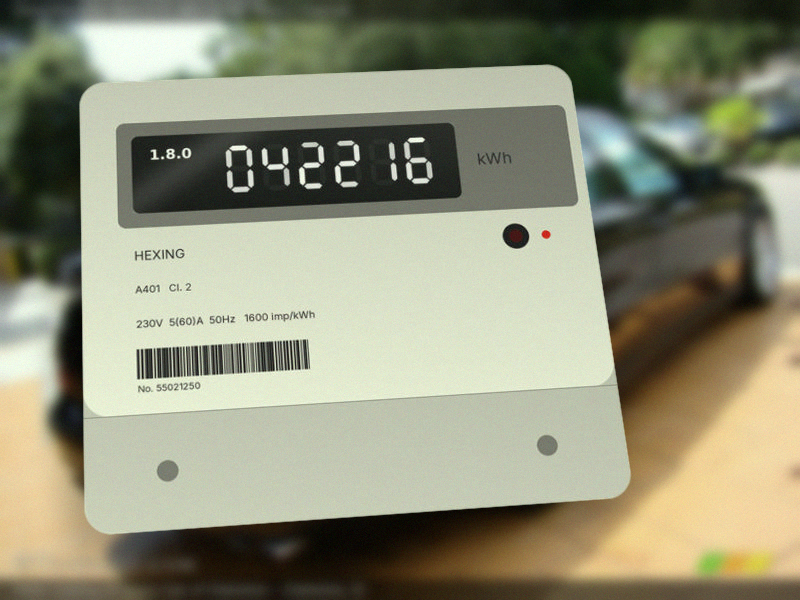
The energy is 42216 (kWh)
